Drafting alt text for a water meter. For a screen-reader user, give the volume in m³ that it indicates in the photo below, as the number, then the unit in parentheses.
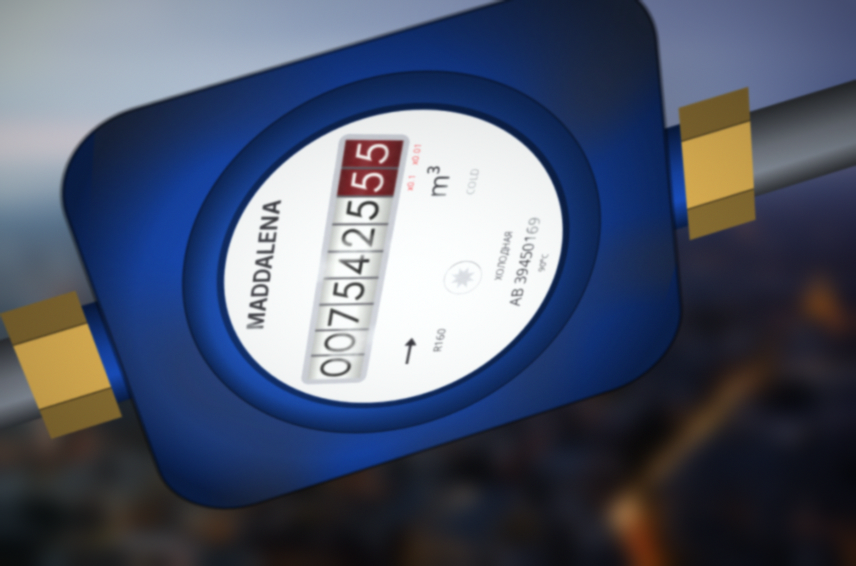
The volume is 75425.55 (m³)
